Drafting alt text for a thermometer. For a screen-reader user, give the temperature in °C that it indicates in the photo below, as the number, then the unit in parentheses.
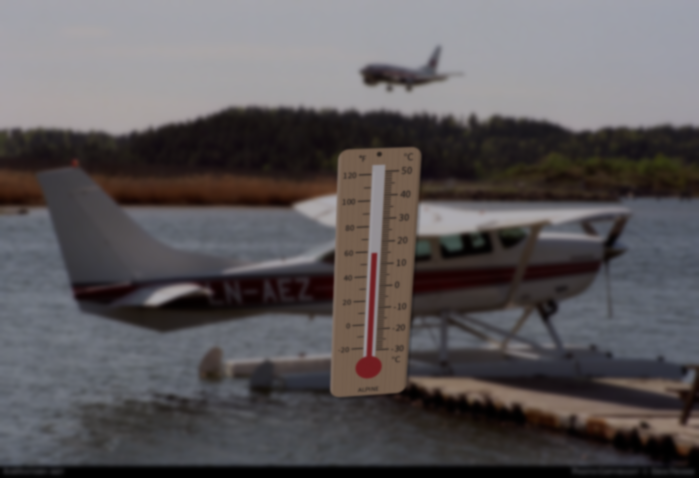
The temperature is 15 (°C)
